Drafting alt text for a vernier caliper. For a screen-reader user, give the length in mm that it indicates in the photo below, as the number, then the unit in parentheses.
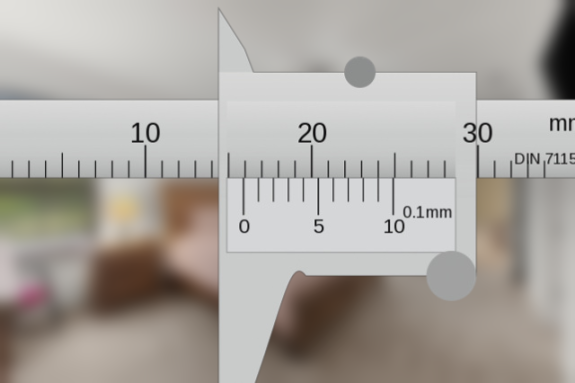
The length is 15.9 (mm)
